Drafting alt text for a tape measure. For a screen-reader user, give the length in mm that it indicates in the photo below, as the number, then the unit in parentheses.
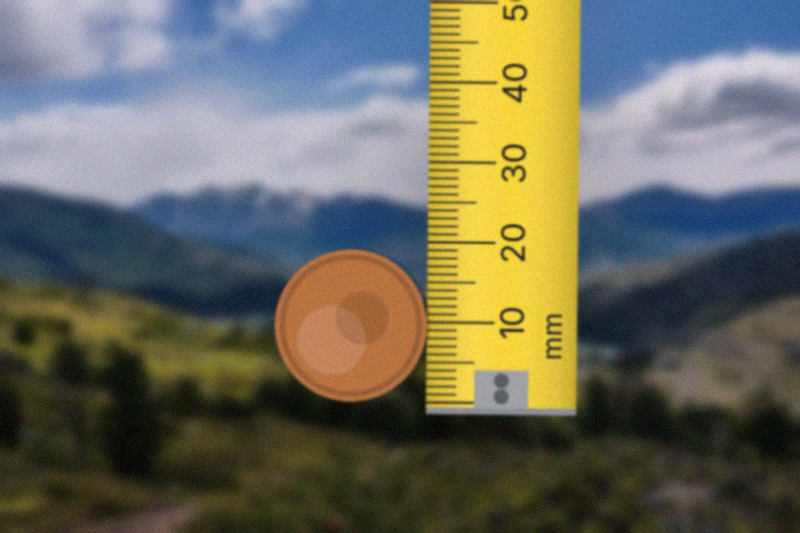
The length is 19 (mm)
